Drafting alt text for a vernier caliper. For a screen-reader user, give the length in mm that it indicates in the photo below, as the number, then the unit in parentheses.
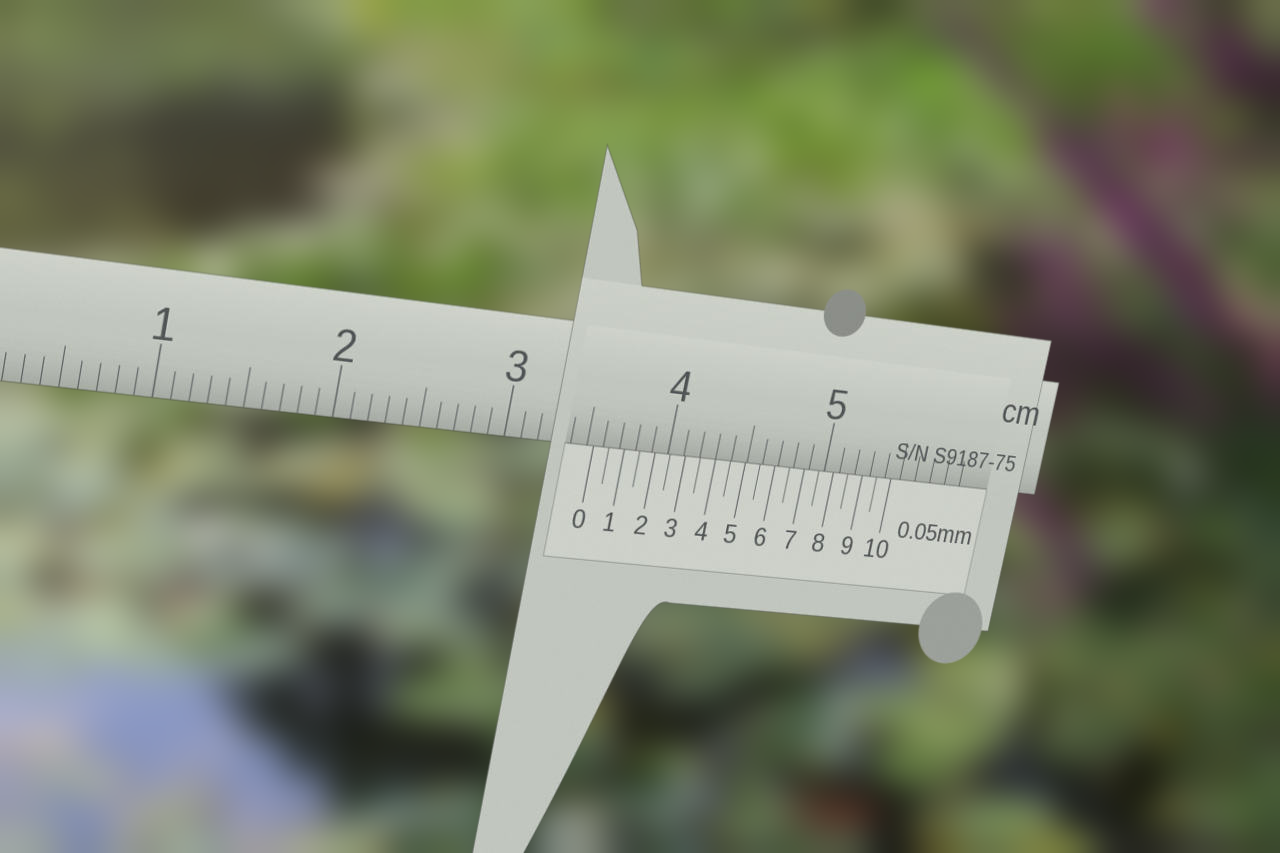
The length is 35.4 (mm)
